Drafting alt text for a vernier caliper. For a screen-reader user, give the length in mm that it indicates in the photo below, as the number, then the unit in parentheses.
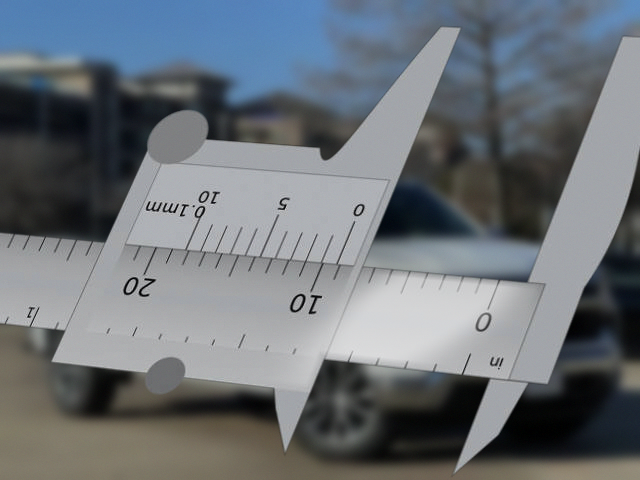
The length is 9.2 (mm)
